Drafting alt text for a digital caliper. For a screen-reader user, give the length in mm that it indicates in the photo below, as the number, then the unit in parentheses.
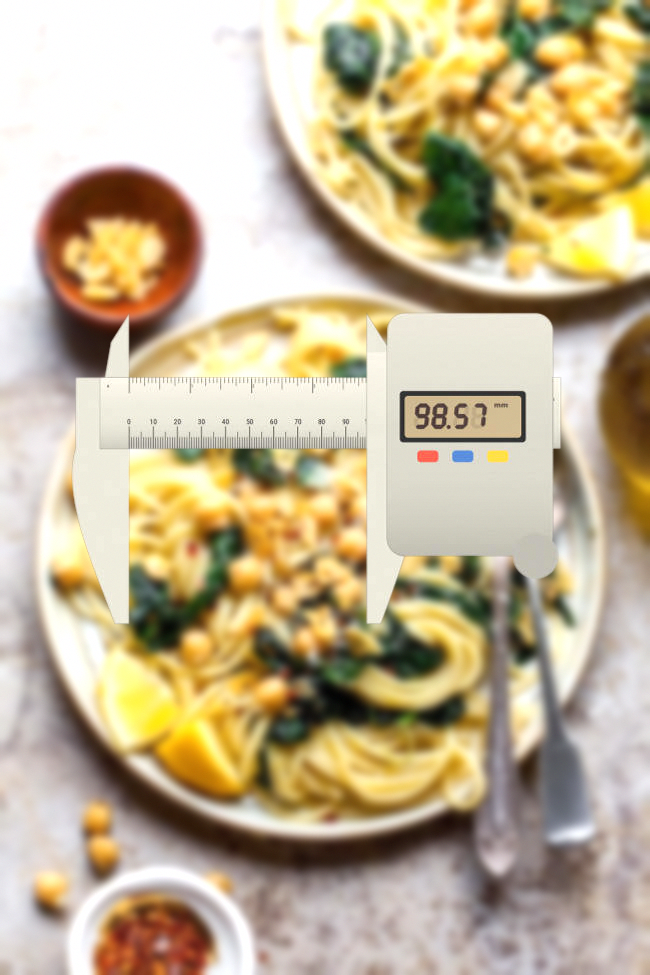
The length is 98.57 (mm)
